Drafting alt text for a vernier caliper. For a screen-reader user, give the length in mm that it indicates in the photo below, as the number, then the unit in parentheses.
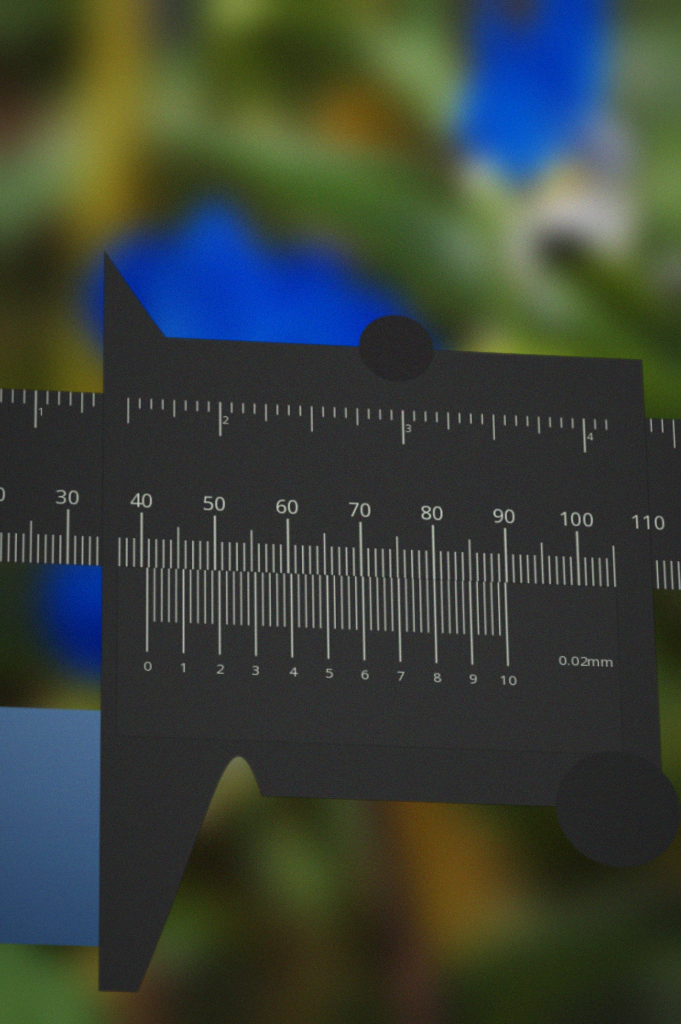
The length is 40.8 (mm)
